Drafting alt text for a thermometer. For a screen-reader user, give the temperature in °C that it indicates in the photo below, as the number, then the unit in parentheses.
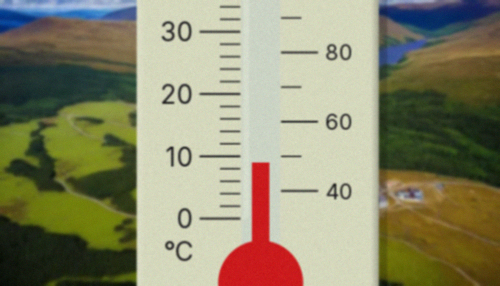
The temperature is 9 (°C)
